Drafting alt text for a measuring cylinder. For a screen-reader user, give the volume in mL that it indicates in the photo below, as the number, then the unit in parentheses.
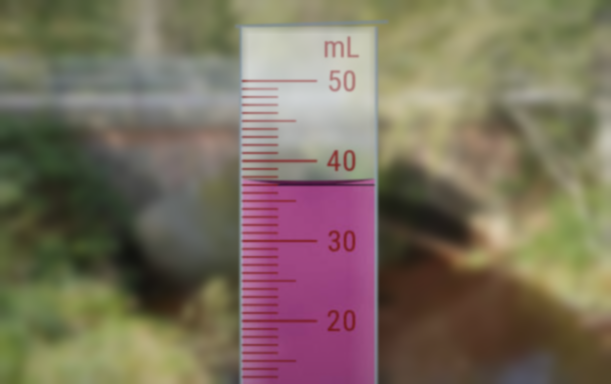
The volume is 37 (mL)
